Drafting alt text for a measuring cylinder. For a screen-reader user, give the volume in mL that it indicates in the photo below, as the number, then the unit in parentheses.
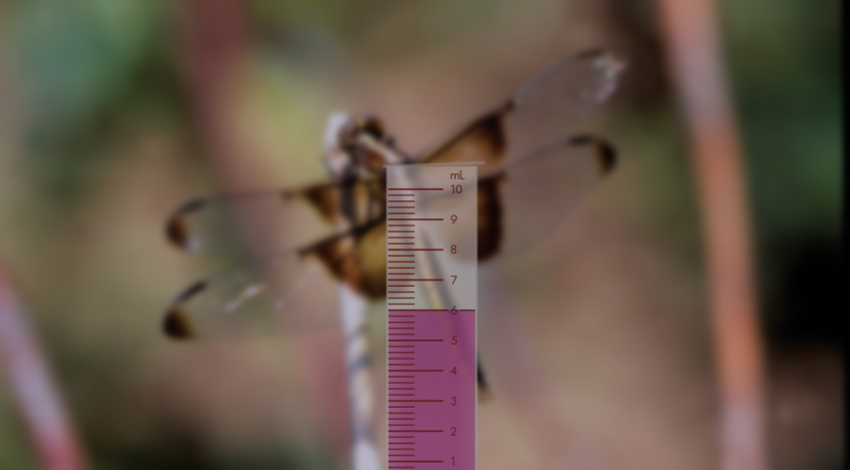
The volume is 6 (mL)
